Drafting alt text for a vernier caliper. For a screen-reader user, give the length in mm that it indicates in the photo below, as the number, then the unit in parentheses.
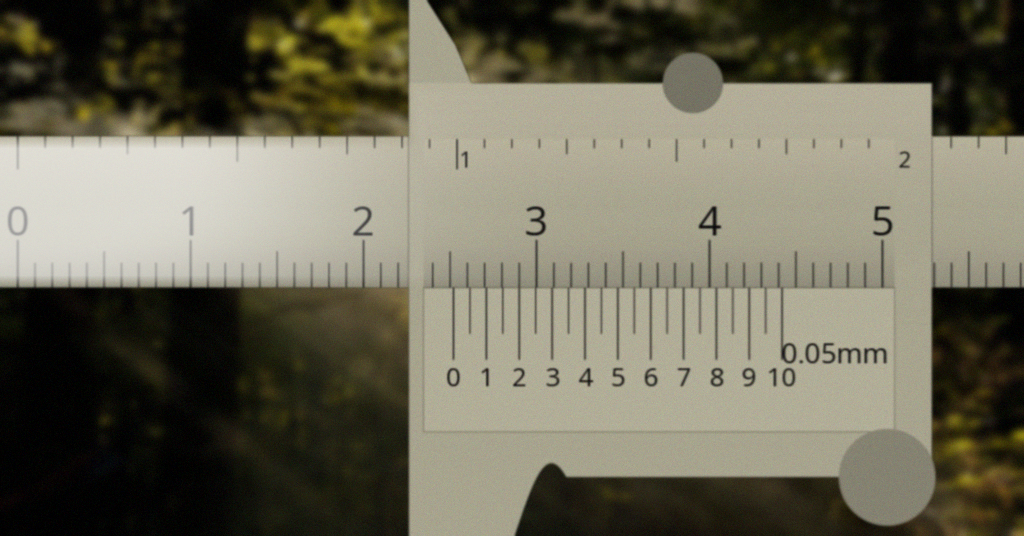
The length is 25.2 (mm)
